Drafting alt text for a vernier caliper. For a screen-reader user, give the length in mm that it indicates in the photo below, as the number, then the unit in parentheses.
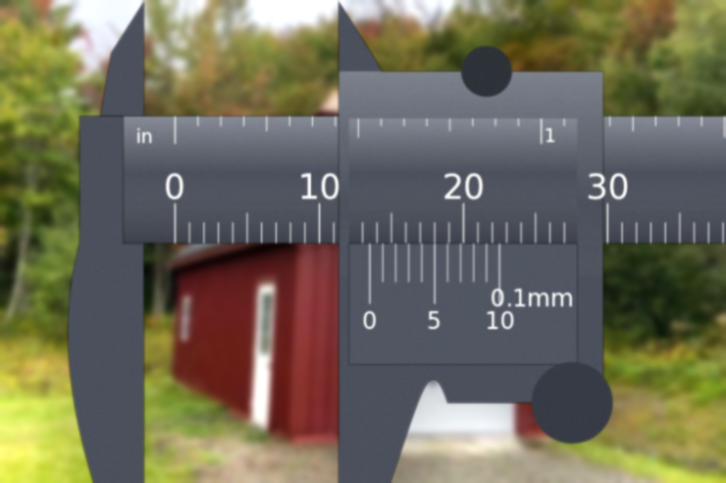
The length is 13.5 (mm)
